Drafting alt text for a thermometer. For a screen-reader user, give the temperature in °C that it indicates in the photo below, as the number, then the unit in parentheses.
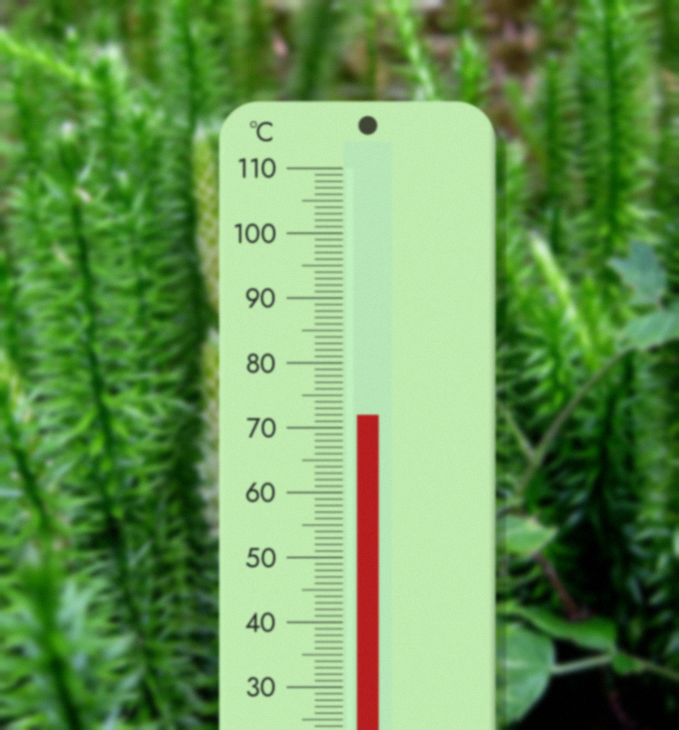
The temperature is 72 (°C)
